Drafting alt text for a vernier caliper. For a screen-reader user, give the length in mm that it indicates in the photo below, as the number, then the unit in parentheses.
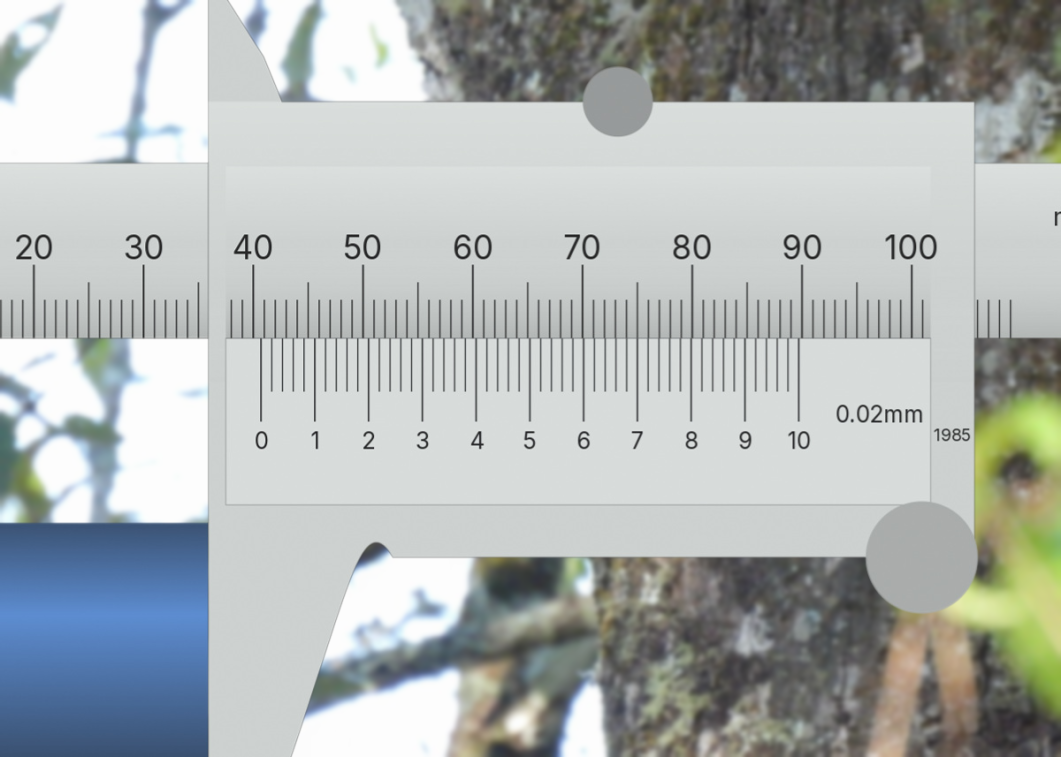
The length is 40.7 (mm)
